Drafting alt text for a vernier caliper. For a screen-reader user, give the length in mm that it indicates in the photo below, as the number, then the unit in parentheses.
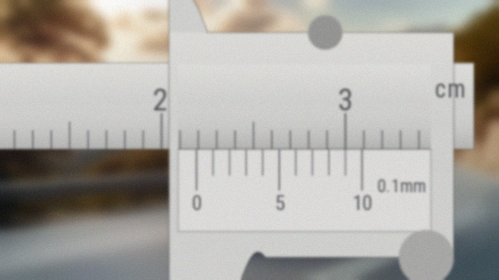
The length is 21.9 (mm)
